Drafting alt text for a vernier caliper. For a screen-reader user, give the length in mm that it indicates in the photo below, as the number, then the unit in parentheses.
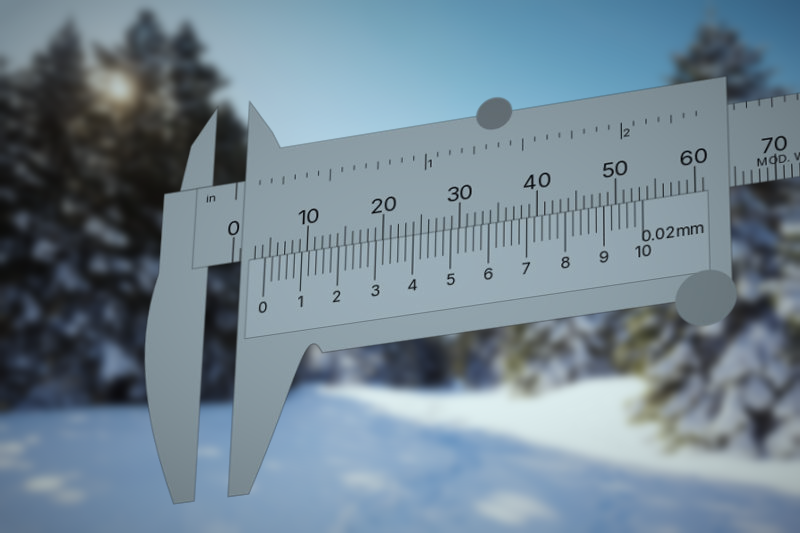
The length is 4.4 (mm)
